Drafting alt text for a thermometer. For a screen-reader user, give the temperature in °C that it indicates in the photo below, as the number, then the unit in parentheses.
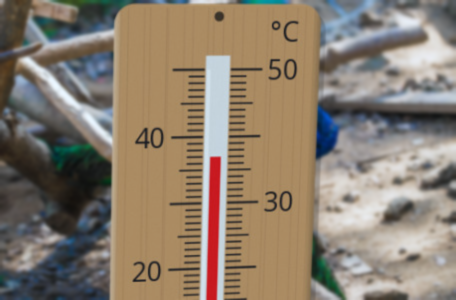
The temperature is 37 (°C)
